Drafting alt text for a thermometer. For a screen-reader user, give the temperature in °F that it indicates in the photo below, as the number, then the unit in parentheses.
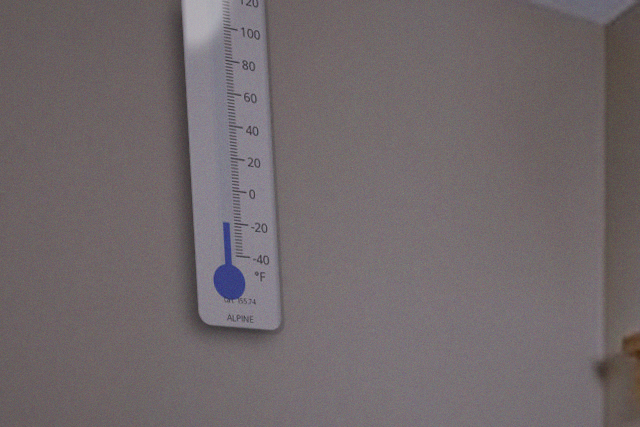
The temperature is -20 (°F)
